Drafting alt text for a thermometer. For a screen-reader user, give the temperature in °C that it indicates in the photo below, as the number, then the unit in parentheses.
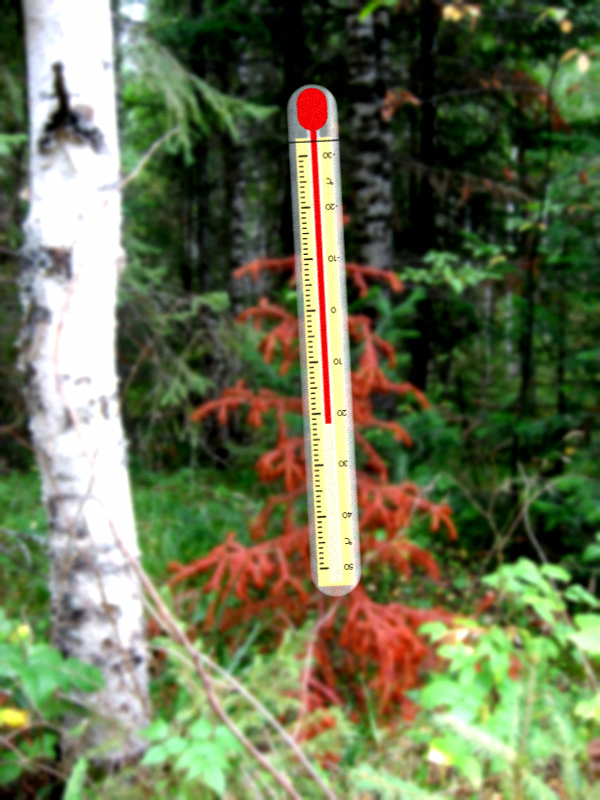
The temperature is 22 (°C)
